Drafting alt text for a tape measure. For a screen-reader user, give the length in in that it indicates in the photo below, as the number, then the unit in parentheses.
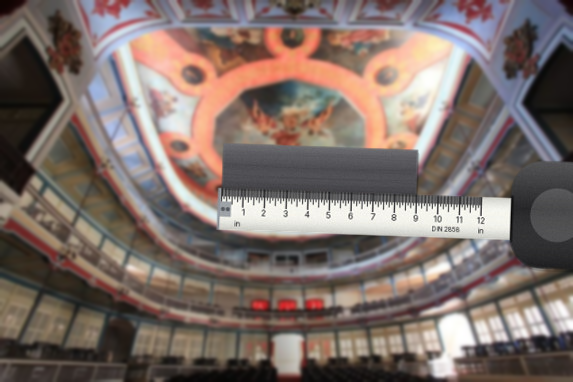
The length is 9 (in)
